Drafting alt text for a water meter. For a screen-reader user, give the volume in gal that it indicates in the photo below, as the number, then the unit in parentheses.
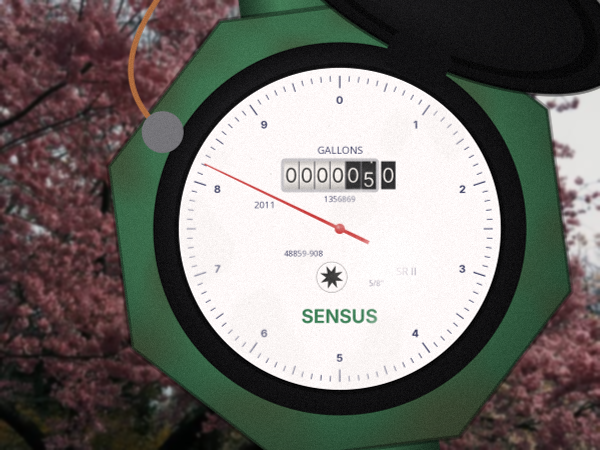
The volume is 48.2 (gal)
